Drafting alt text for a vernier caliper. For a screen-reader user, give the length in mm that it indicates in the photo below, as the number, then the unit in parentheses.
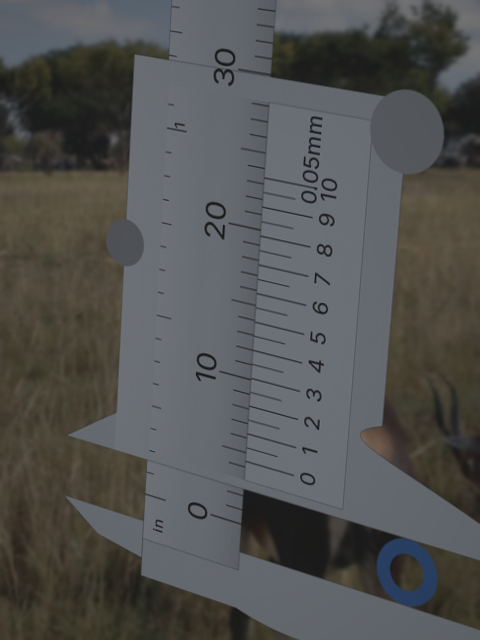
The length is 4.4 (mm)
